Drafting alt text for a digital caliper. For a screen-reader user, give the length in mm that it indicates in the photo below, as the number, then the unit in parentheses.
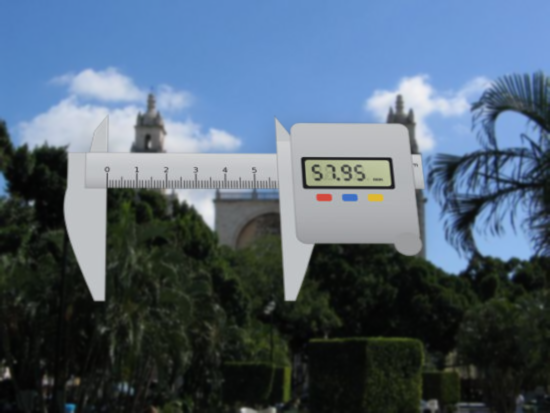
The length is 57.95 (mm)
